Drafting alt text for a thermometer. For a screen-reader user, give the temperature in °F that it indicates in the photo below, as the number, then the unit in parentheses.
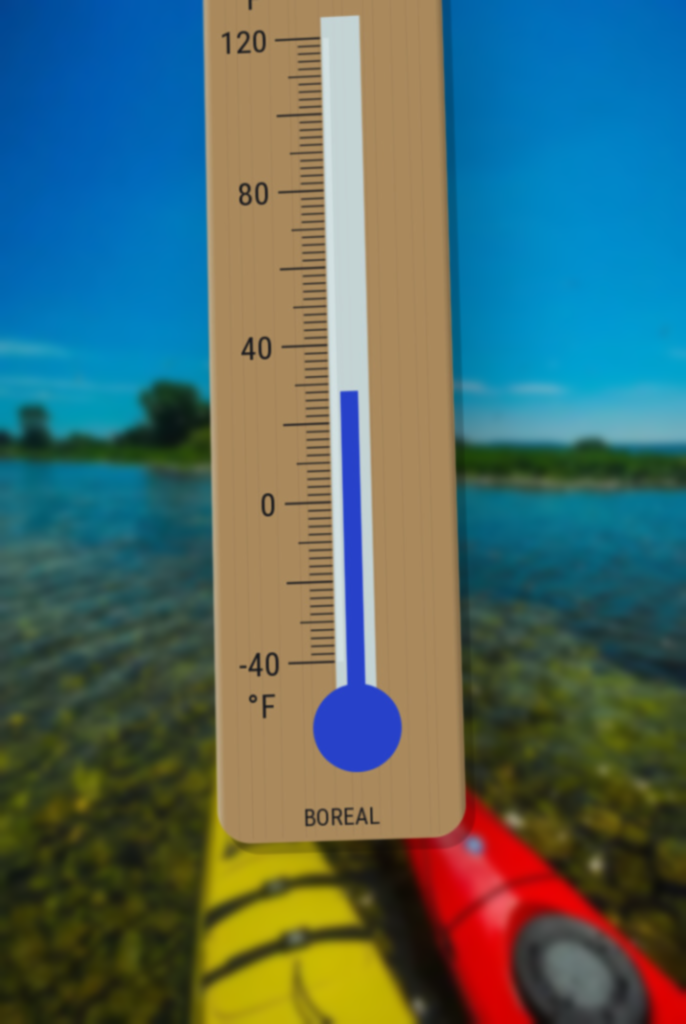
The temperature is 28 (°F)
